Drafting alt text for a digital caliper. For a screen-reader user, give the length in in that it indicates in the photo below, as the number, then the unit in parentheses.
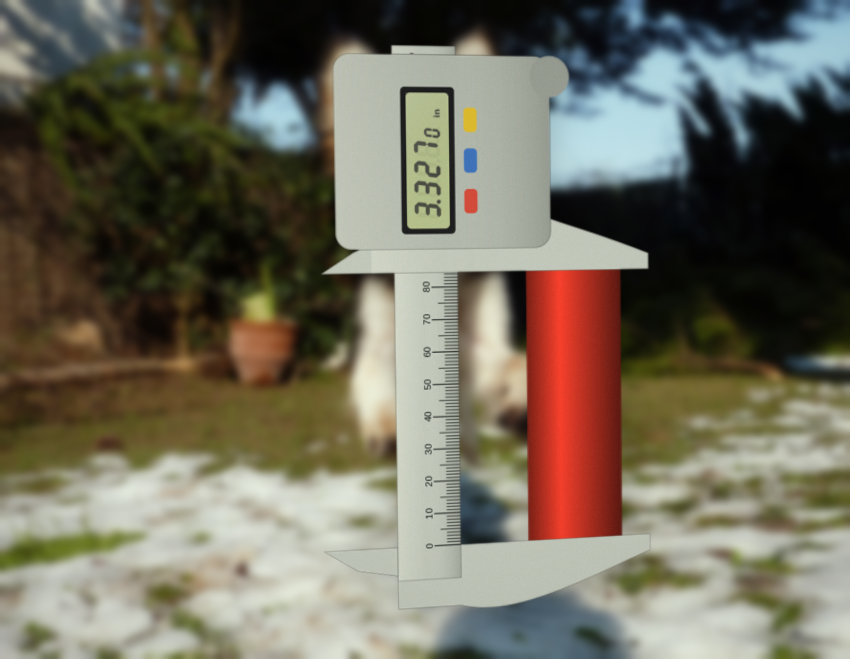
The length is 3.3270 (in)
